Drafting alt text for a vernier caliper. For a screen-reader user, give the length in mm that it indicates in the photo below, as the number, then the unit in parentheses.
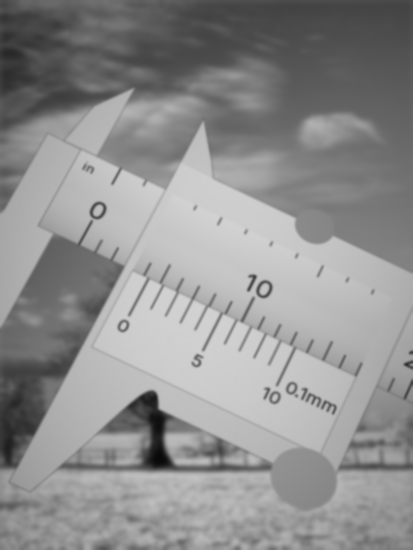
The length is 4.3 (mm)
